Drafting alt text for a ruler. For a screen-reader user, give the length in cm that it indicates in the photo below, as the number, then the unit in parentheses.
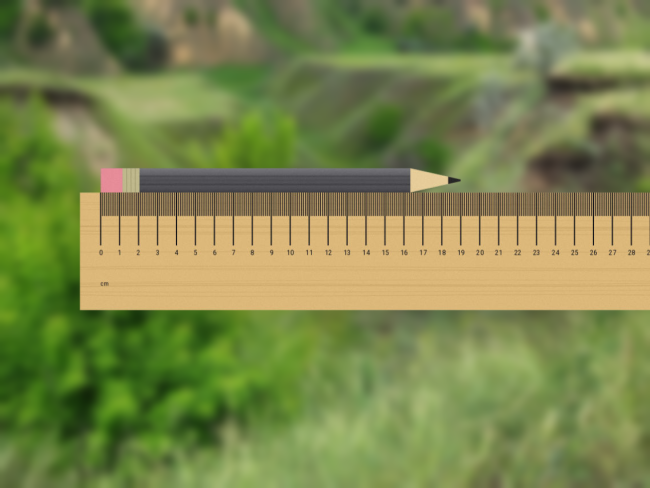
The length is 19 (cm)
